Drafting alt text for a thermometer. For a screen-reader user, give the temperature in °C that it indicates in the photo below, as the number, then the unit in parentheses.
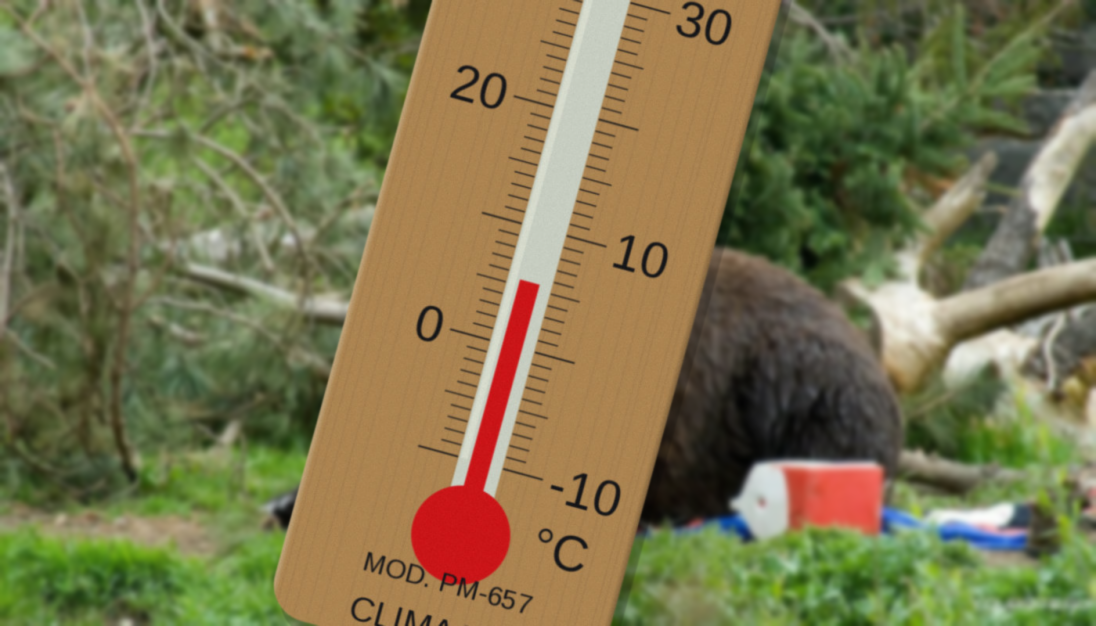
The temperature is 5.5 (°C)
